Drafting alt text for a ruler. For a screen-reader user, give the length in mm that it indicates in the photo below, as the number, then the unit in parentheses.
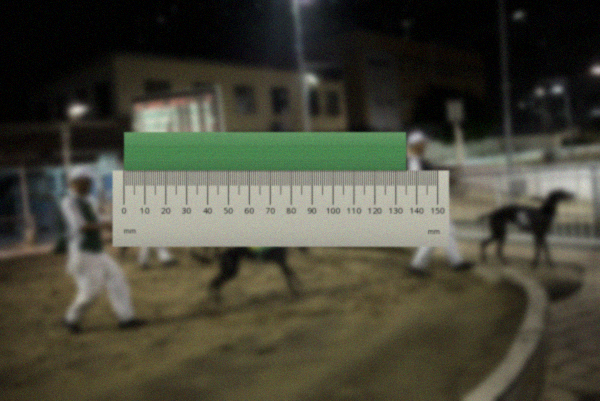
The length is 135 (mm)
